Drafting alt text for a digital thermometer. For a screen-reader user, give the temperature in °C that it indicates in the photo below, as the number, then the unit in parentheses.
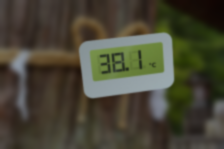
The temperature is 38.1 (°C)
